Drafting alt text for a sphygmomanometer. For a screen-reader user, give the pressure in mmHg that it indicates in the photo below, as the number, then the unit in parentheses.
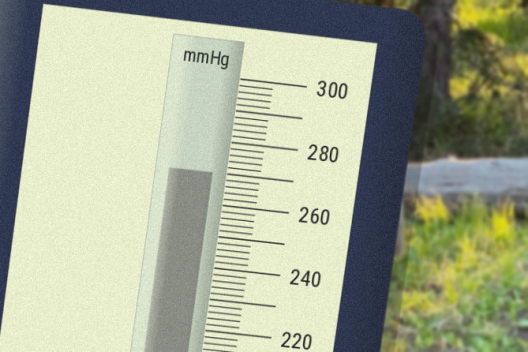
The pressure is 270 (mmHg)
